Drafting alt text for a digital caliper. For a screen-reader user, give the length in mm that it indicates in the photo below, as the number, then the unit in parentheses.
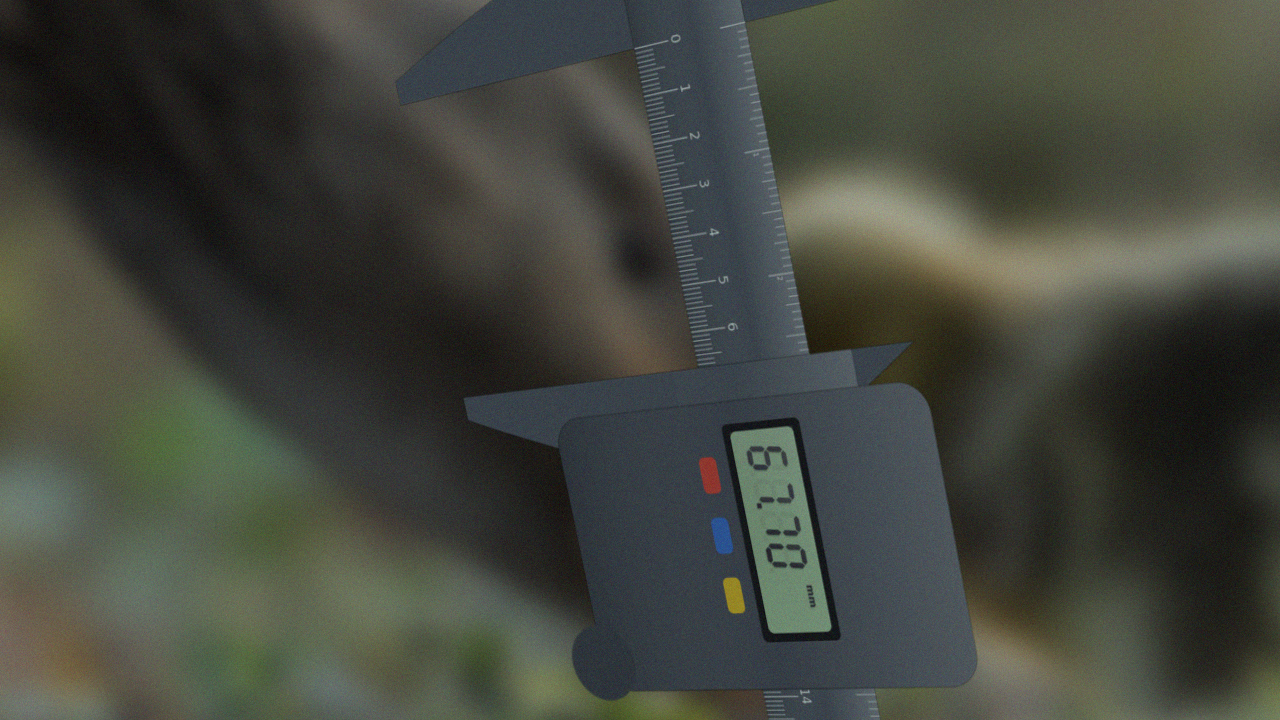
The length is 67.70 (mm)
